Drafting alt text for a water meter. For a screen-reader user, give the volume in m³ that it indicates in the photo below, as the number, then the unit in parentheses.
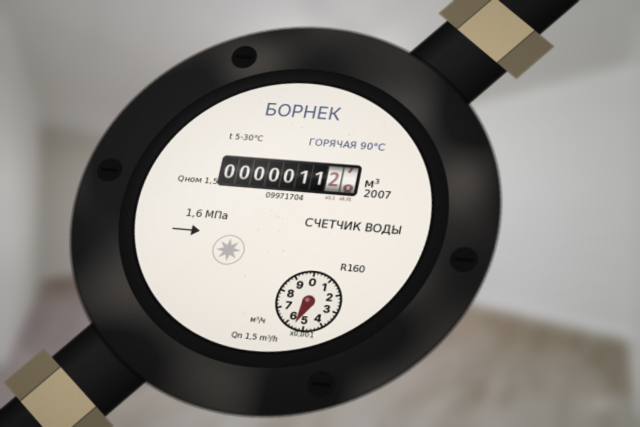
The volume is 11.275 (m³)
